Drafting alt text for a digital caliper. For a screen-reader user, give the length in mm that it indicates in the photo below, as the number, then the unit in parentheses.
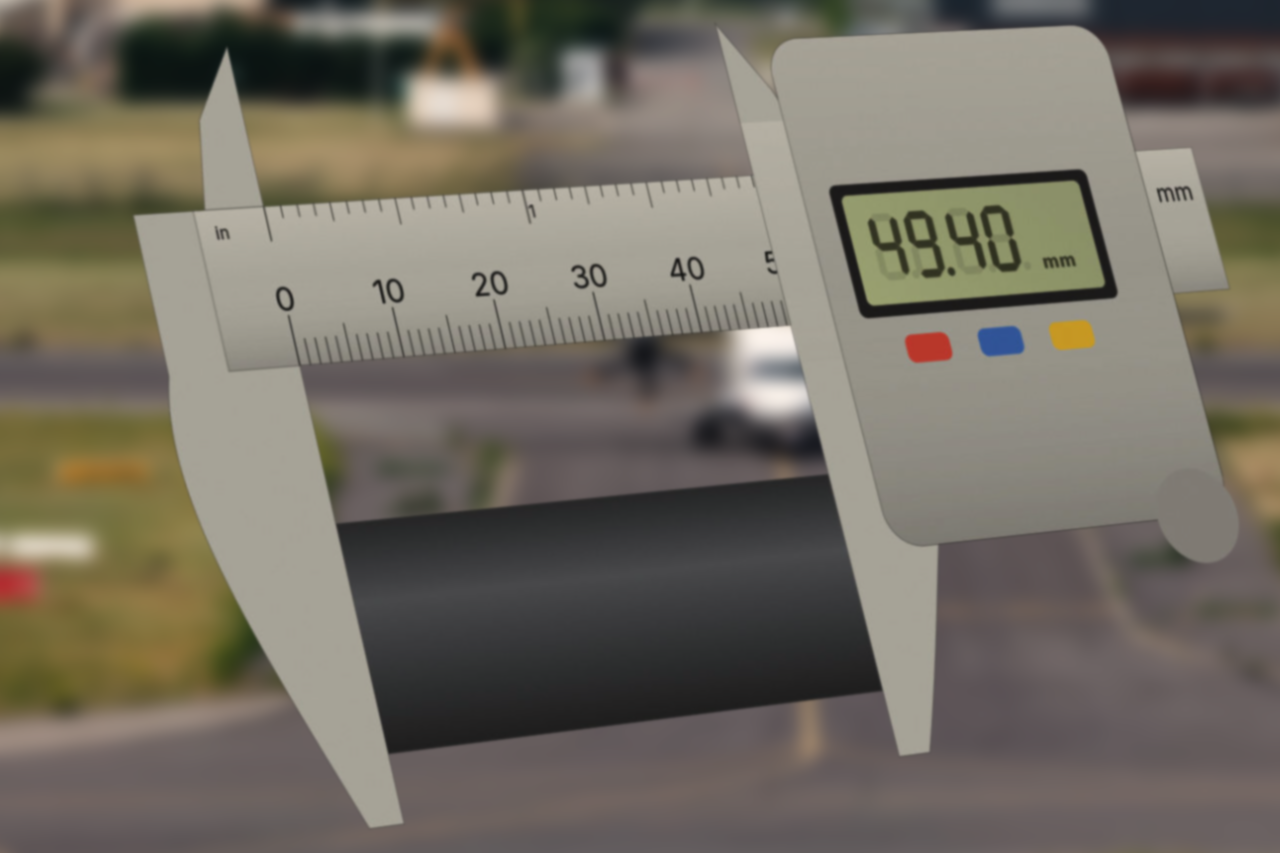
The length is 49.40 (mm)
